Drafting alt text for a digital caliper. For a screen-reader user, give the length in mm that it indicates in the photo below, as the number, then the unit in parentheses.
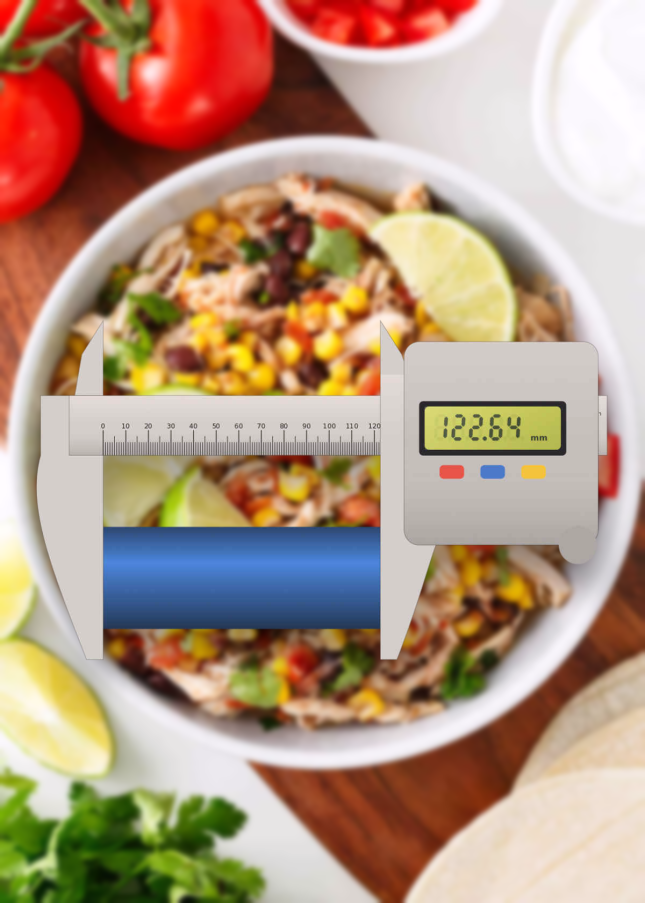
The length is 122.64 (mm)
